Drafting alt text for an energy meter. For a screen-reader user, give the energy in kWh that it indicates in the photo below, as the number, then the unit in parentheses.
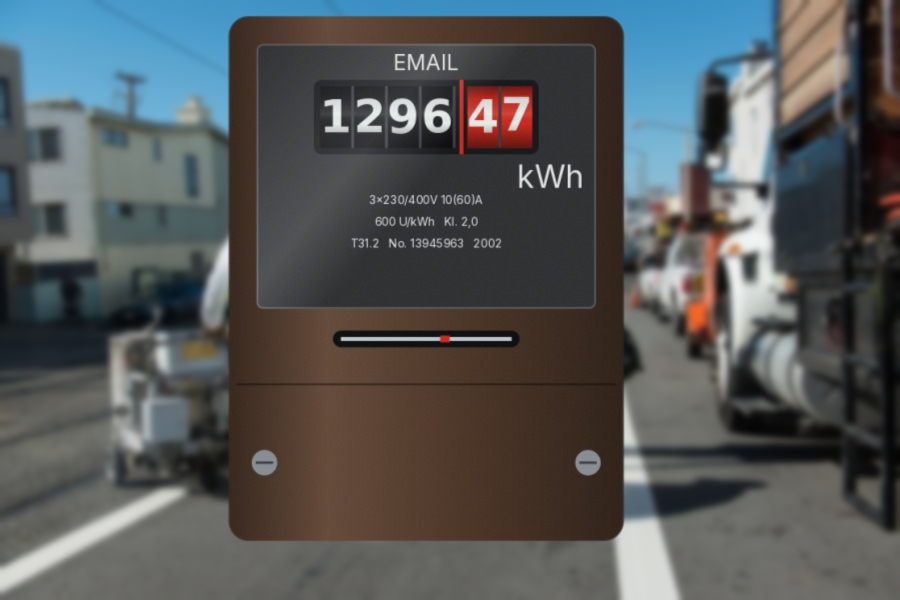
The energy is 1296.47 (kWh)
